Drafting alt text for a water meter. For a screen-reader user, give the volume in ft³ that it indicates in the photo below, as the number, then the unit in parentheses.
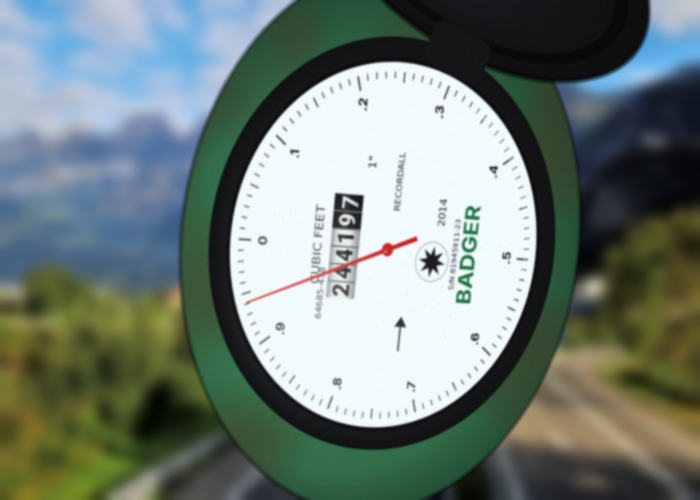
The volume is 244196.94 (ft³)
